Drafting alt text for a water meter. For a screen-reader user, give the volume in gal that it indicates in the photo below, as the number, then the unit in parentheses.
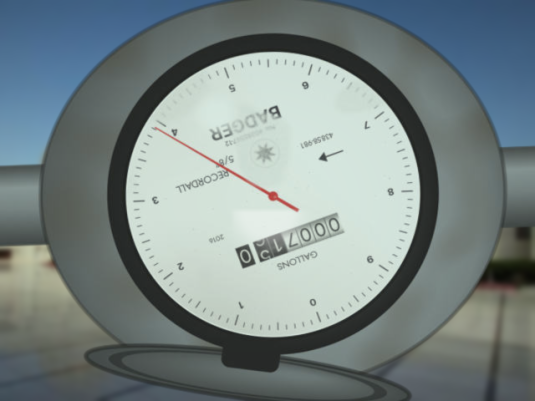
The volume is 7153.9 (gal)
